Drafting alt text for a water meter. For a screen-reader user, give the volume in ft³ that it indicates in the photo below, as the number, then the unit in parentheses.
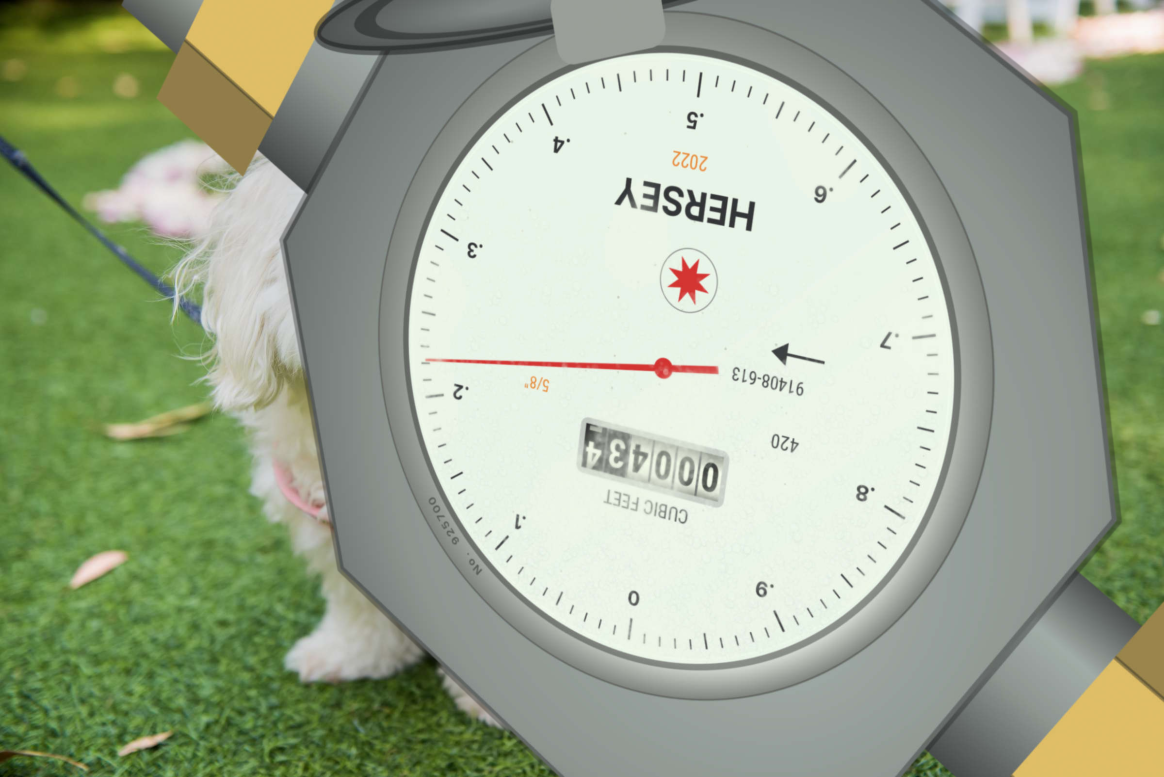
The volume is 434.22 (ft³)
